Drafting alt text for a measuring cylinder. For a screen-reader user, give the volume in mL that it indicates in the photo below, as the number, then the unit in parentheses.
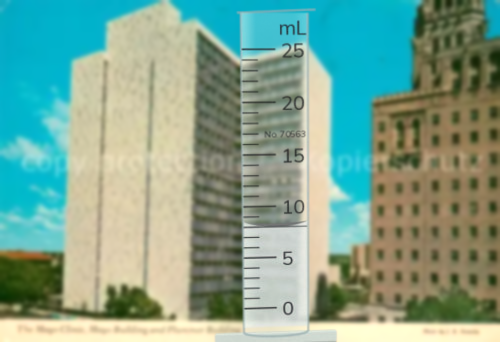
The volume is 8 (mL)
